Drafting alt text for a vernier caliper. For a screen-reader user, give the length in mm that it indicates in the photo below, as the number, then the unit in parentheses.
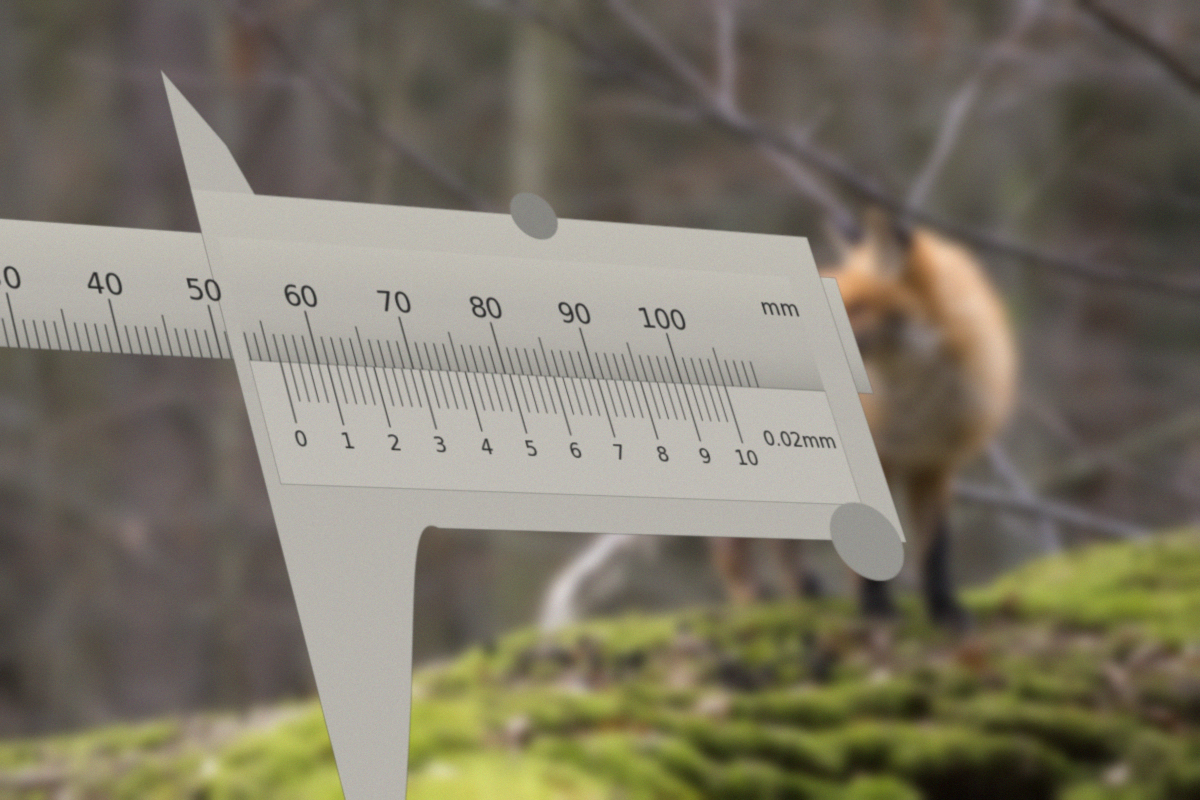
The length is 56.0 (mm)
